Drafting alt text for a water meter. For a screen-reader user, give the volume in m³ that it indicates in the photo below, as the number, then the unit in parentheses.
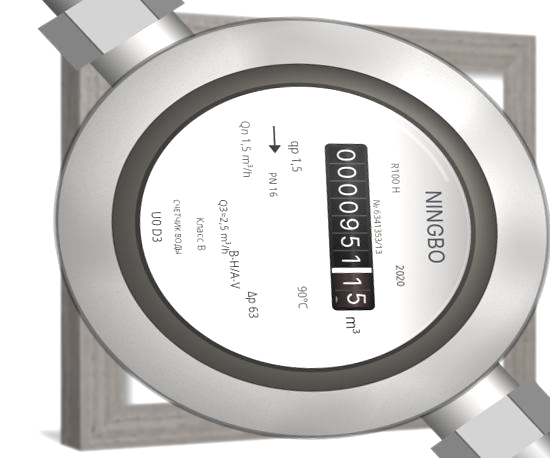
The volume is 951.15 (m³)
